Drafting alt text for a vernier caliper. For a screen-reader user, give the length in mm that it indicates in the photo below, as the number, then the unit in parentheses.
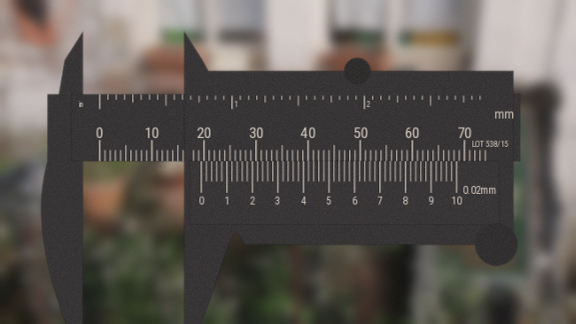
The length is 19.5 (mm)
